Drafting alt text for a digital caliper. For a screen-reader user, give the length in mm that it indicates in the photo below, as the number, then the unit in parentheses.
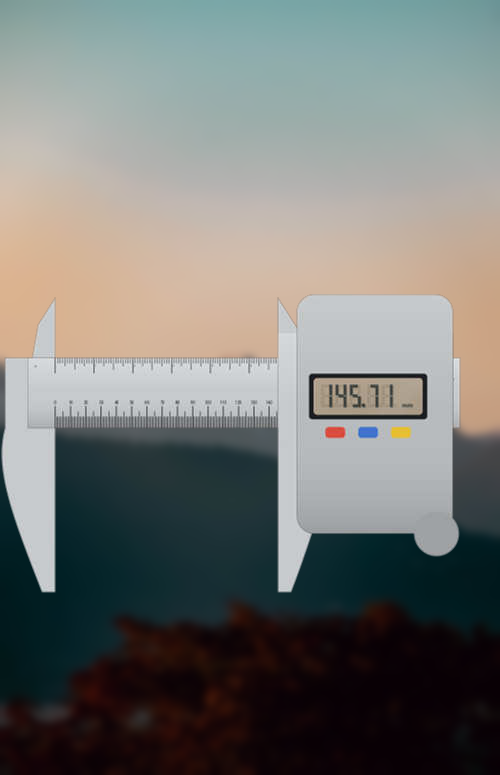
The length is 145.71 (mm)
